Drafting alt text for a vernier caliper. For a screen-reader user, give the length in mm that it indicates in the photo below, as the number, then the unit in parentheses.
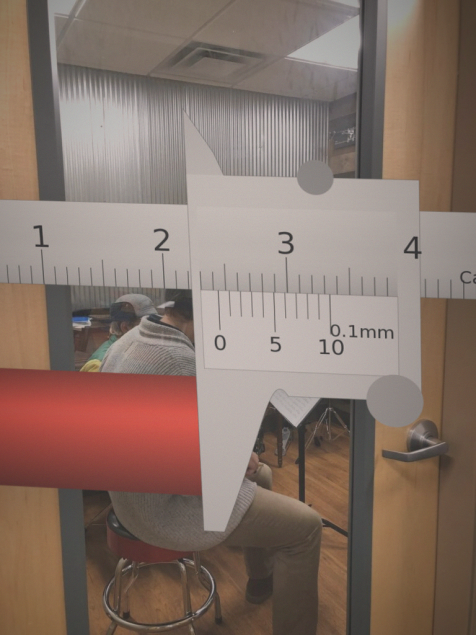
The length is 24.4 (mm)
